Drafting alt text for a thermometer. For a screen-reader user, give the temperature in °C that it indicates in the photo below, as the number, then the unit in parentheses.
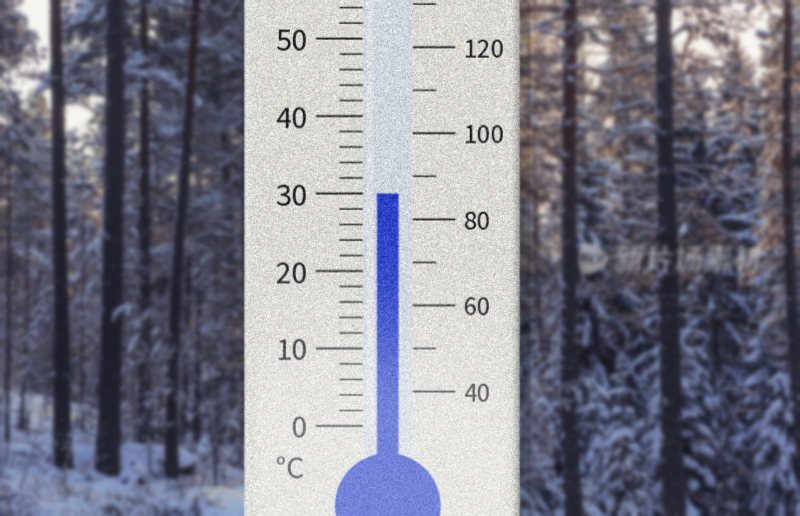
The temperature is 30 (°C)
